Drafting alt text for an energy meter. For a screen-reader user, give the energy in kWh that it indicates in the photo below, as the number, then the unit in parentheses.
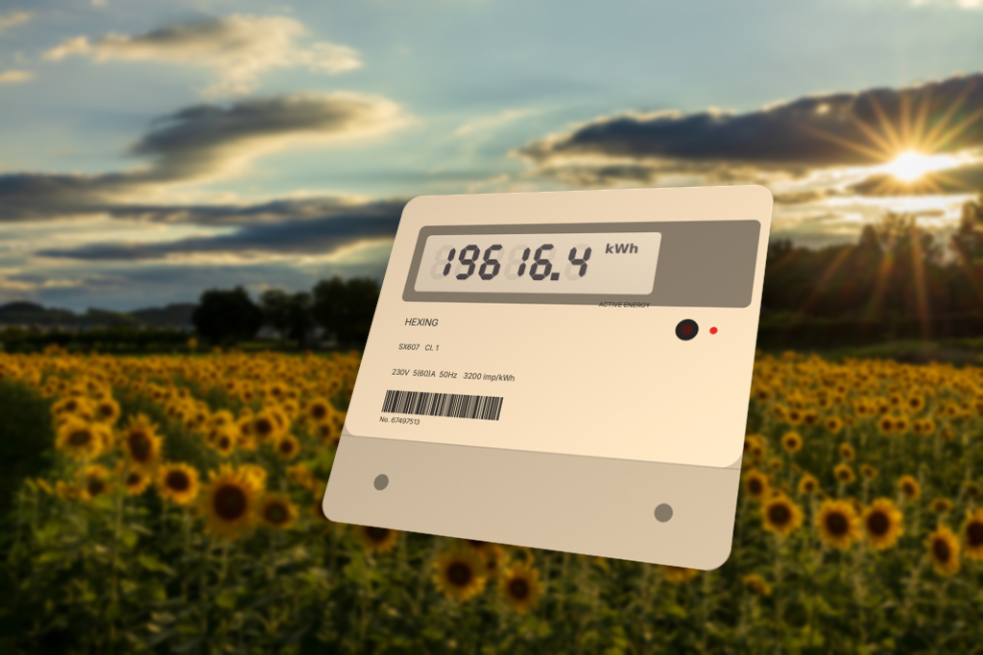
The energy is 19616.4 (kWh)
